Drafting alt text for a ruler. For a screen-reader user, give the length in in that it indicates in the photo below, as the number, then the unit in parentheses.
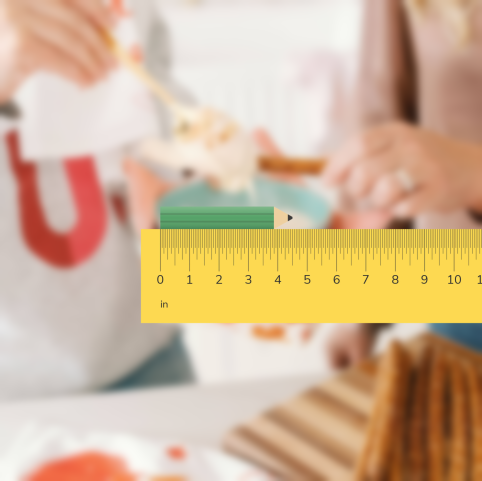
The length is 4.5 (in)
